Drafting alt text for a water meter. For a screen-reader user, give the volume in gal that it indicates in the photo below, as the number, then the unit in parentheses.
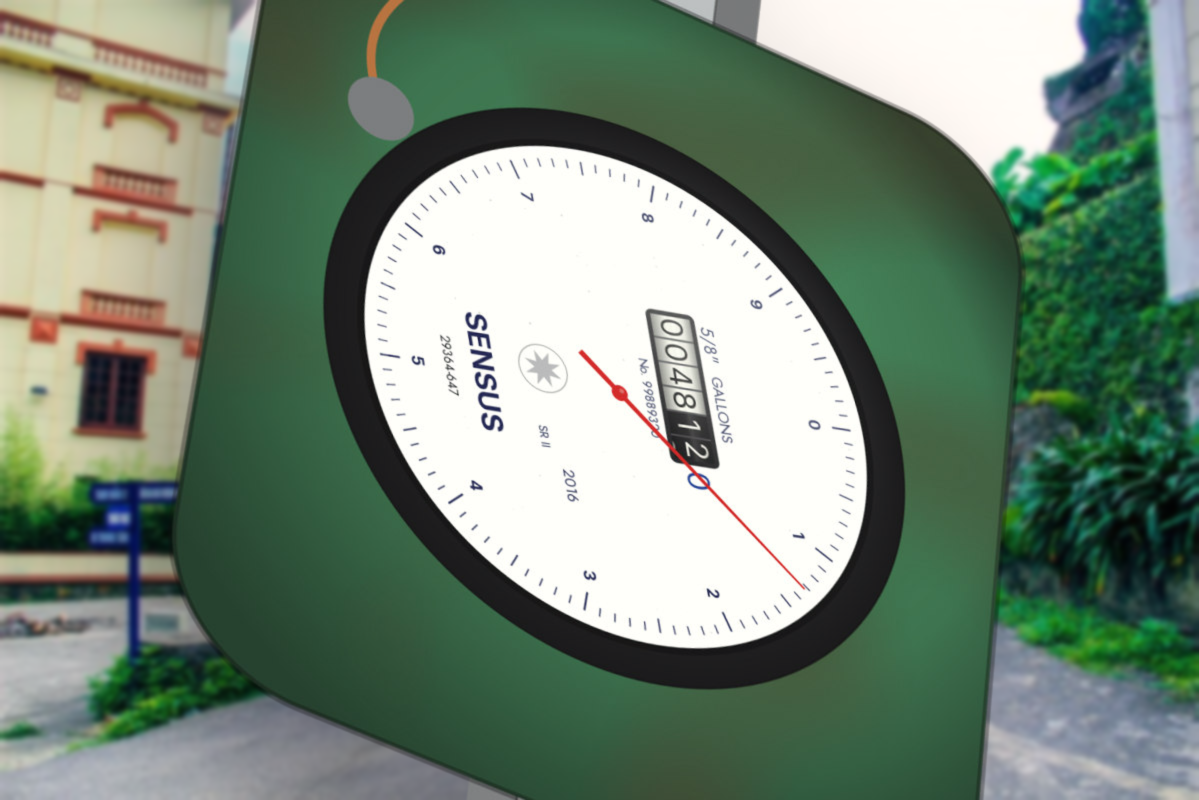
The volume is 48121.3 (gal)
